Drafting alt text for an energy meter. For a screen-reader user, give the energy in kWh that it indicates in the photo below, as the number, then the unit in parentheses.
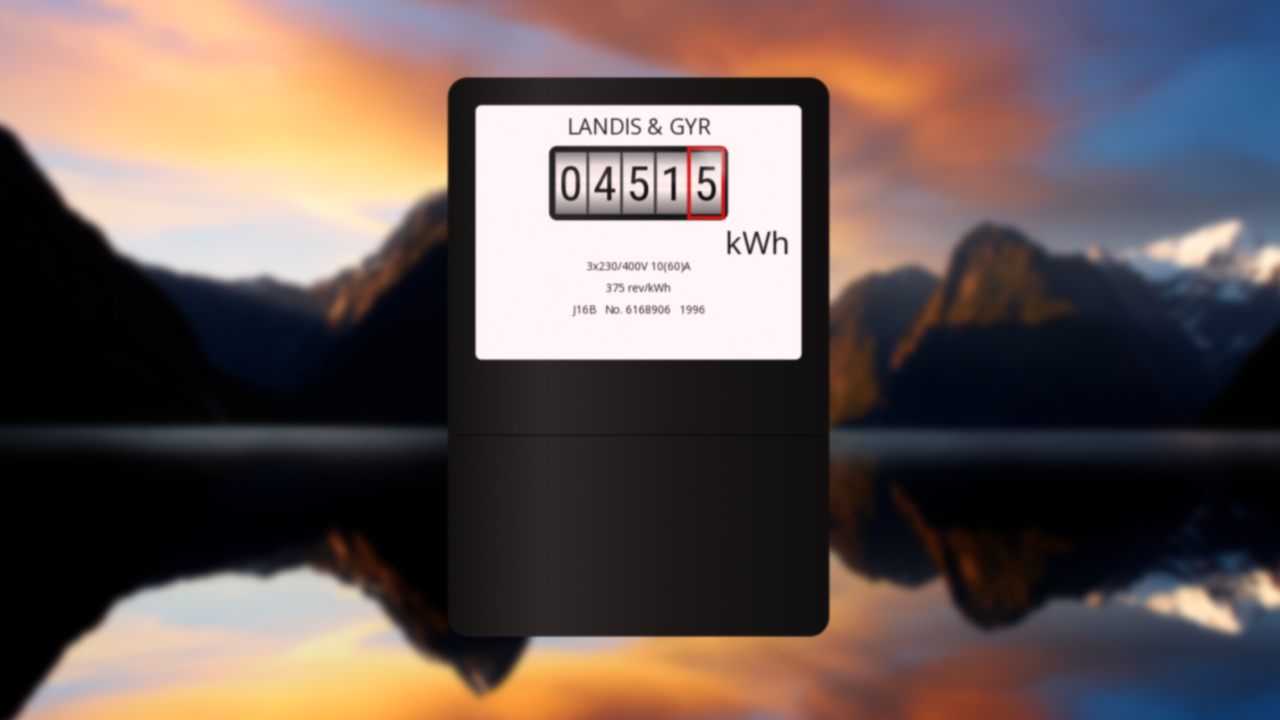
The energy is 451.5 (kWh)
